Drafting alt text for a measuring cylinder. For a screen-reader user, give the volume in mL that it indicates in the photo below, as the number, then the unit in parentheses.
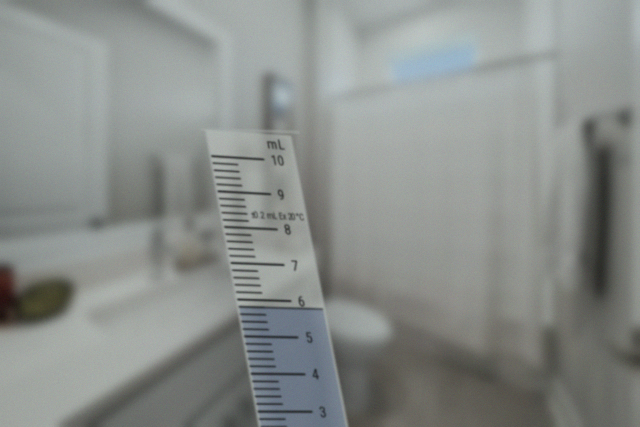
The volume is 5.8 (mL)
